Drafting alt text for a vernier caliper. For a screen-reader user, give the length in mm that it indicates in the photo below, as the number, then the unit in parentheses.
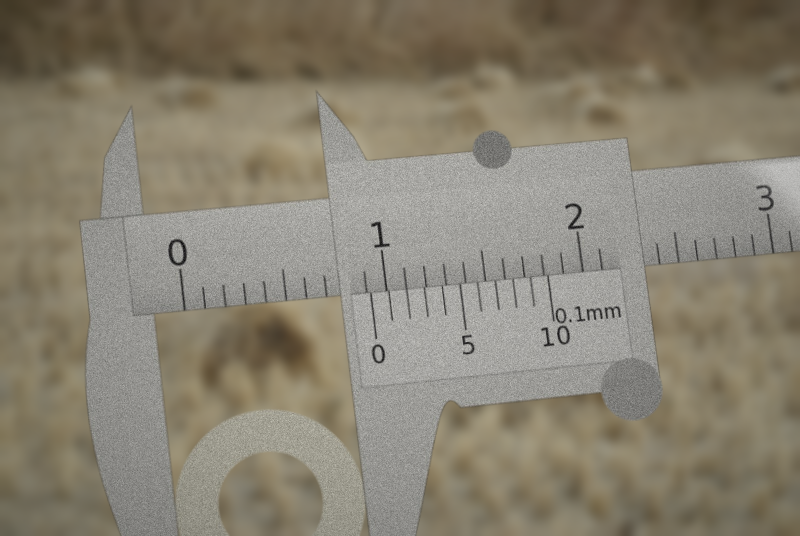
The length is 9.2 (mm)
